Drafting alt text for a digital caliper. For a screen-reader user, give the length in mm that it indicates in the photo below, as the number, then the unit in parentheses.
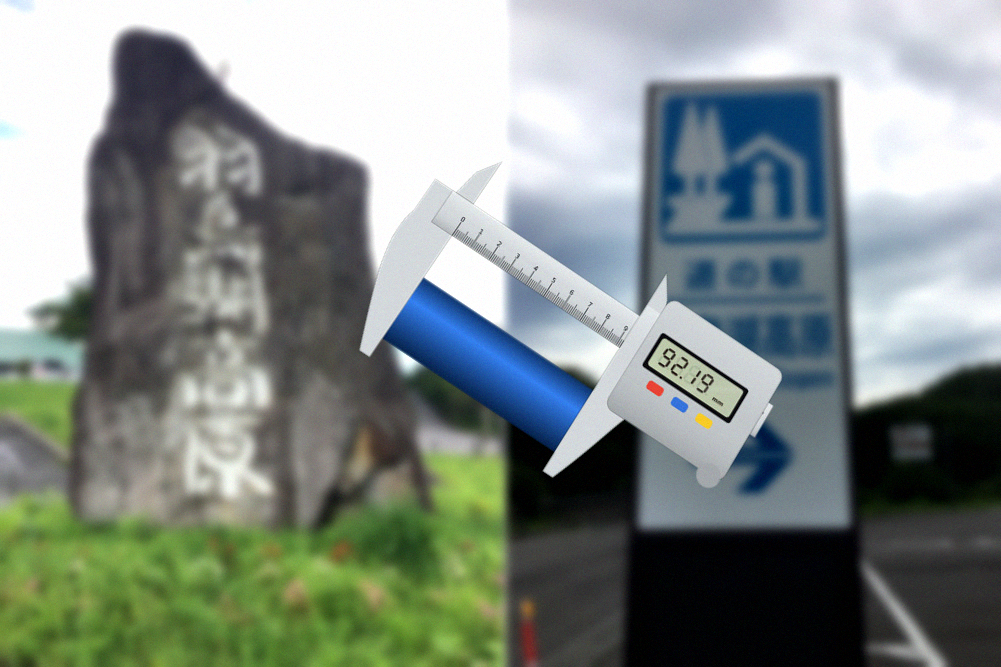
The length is 92.19 (mm)
